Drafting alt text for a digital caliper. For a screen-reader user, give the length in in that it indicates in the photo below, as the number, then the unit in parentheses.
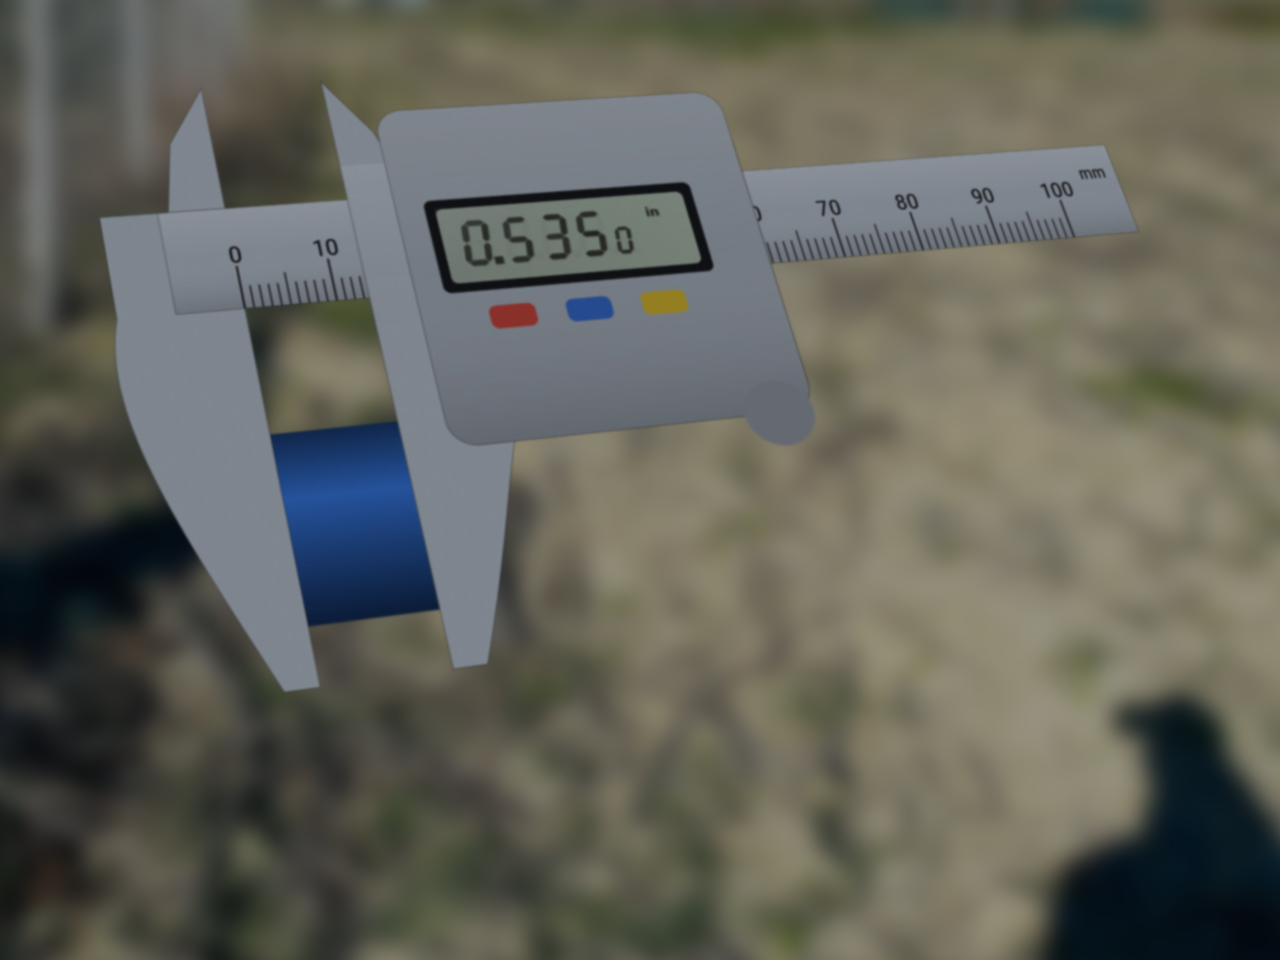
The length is 0.5350 (in)
